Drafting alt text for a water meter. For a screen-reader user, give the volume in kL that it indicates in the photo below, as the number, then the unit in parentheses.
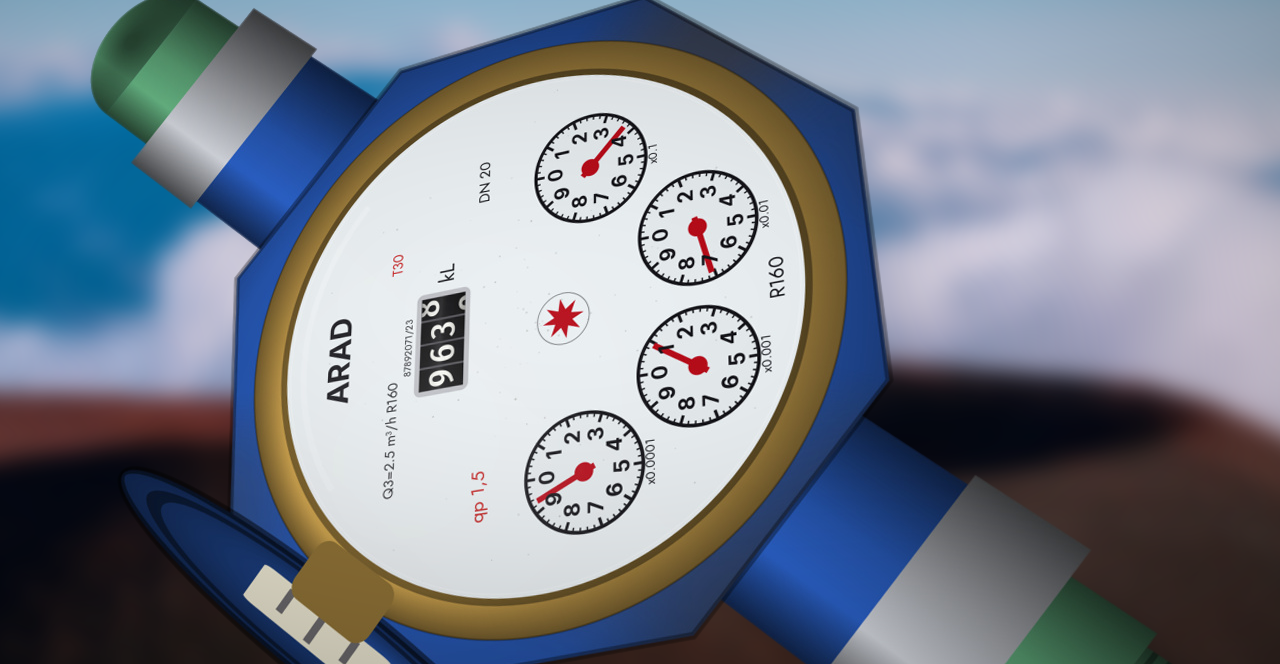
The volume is 9638.3709 (kL)
